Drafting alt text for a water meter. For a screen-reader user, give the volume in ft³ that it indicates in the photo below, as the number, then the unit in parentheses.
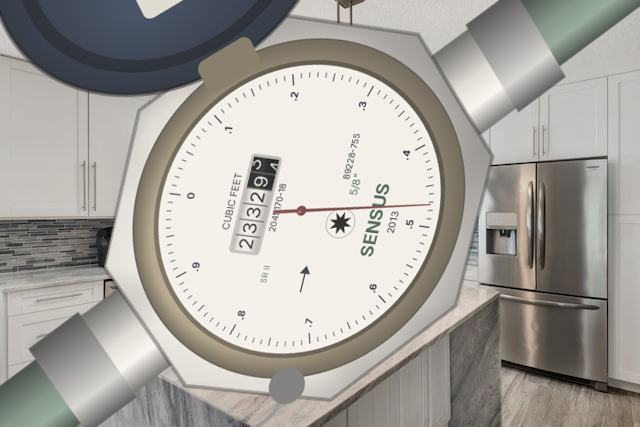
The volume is 233293.47 (ft³)
